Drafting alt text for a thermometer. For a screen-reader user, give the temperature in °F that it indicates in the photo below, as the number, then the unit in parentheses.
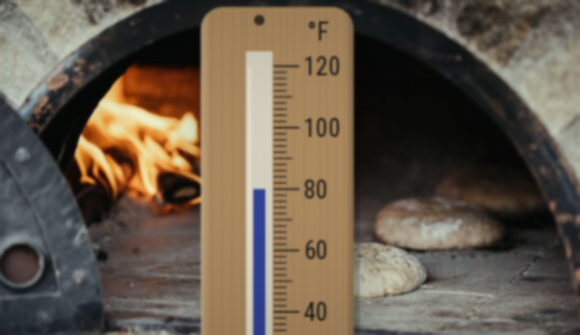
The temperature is 80 (°F)
